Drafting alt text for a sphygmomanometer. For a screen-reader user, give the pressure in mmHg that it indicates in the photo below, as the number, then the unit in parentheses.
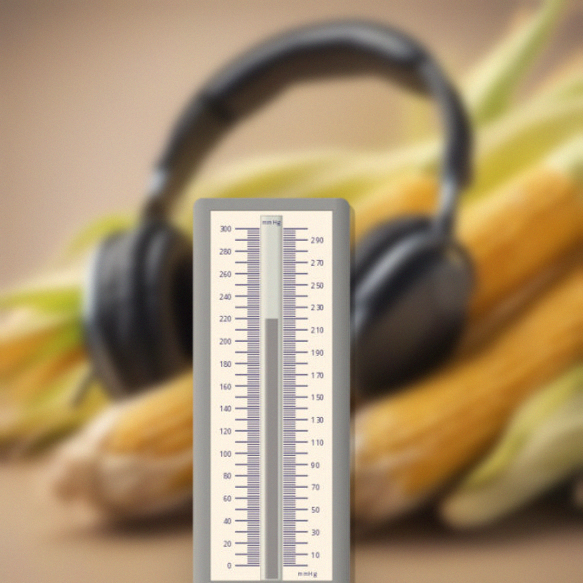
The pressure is 220 (mmHg)
